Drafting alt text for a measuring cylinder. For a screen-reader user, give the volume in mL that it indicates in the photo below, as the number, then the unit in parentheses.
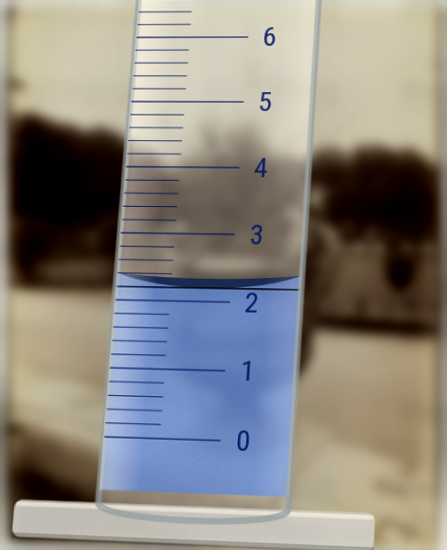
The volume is 2.2 (mL)
